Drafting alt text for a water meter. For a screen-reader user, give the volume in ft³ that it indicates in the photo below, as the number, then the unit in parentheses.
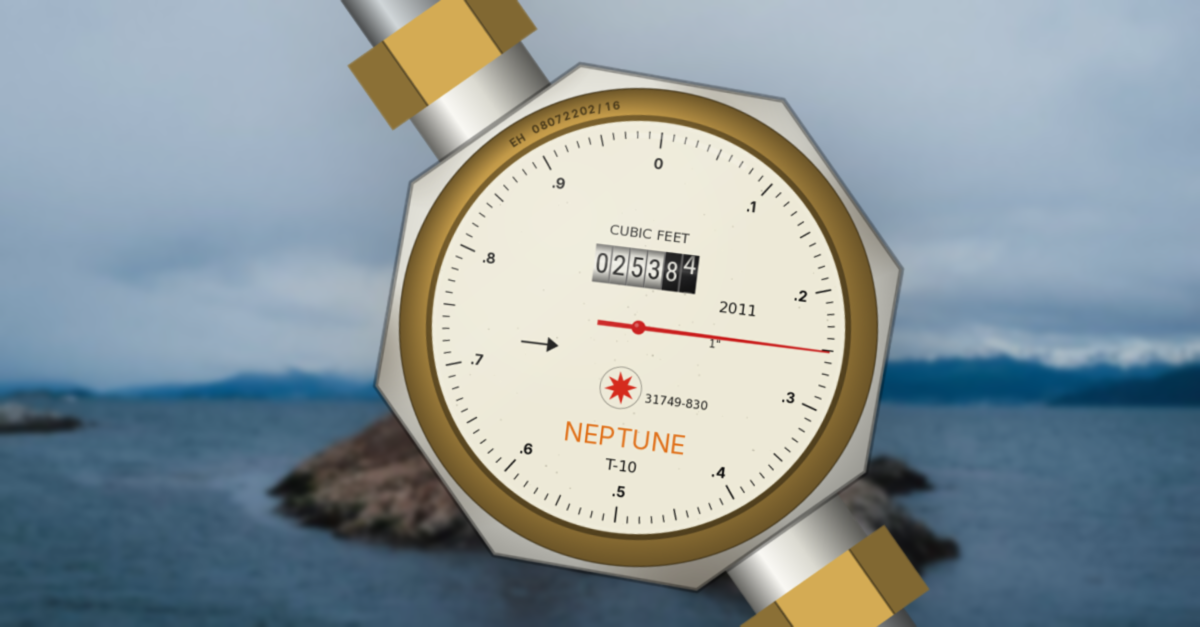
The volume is 25384.25 (ft³)
